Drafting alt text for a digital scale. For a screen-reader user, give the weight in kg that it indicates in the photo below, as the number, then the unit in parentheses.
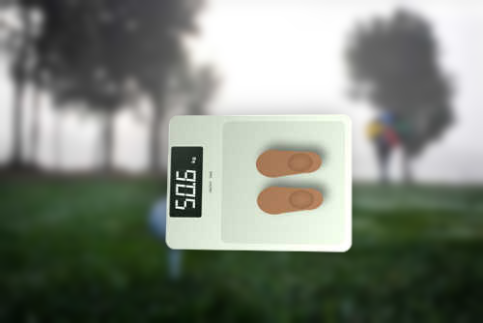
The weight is 50.6 (kg)
